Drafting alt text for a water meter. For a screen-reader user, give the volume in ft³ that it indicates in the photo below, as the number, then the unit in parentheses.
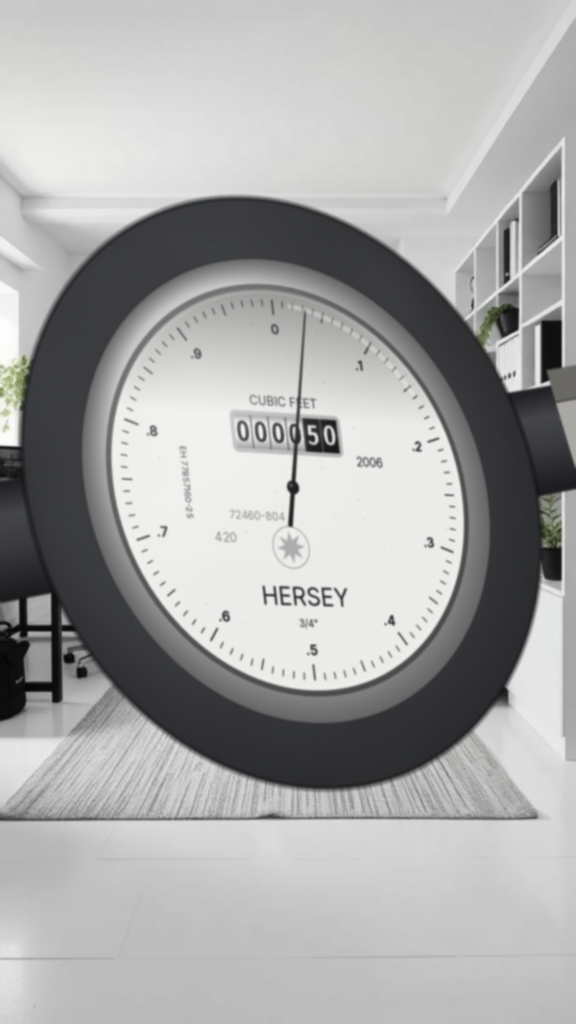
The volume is 50.03 (ft³)
